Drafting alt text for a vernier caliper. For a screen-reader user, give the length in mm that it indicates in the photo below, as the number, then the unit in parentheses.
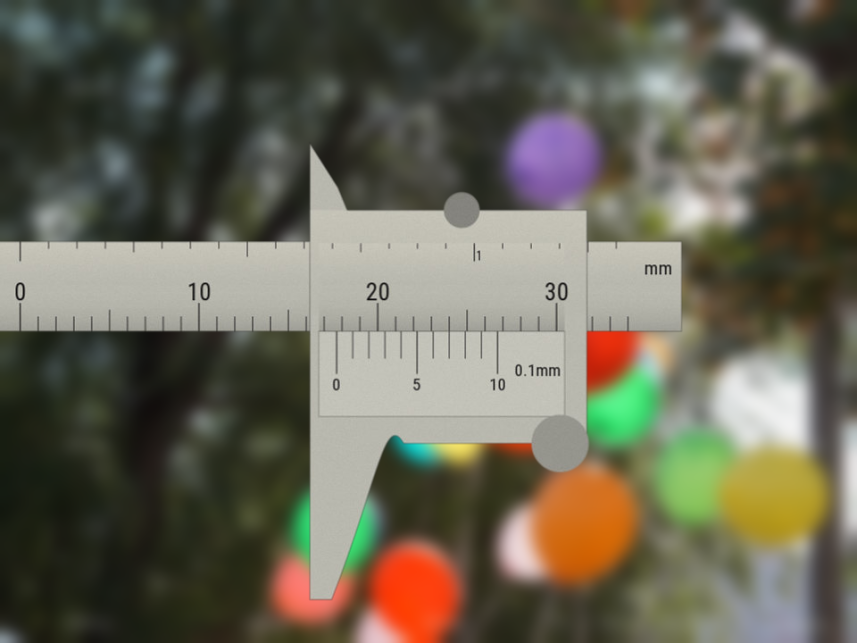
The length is 17.7 (mm)
